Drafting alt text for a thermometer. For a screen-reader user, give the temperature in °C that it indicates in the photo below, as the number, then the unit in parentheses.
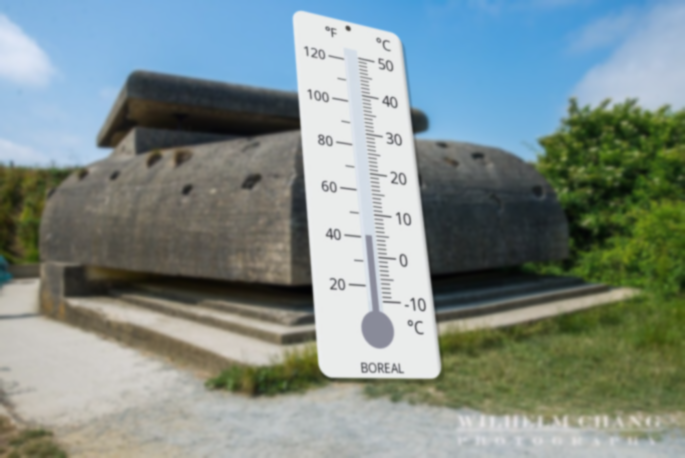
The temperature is 5 (°C)
